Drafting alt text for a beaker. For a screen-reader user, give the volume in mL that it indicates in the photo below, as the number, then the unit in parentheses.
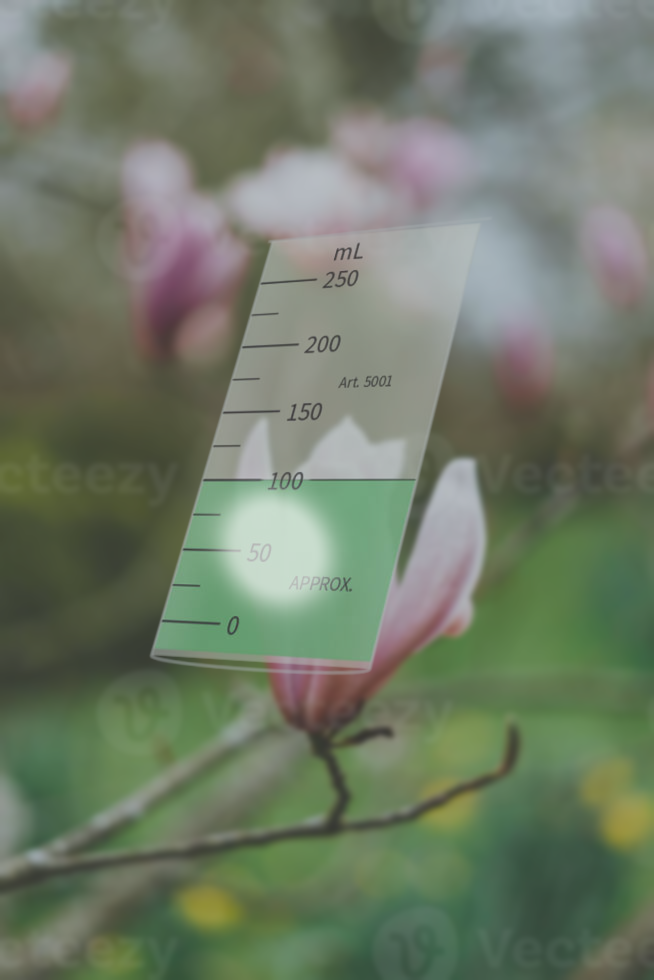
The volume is 100 (mL)
